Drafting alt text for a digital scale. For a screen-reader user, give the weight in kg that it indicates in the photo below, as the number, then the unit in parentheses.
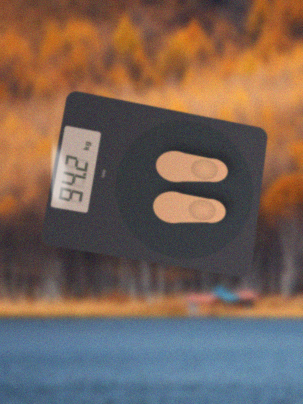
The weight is 94.2 (kg)
